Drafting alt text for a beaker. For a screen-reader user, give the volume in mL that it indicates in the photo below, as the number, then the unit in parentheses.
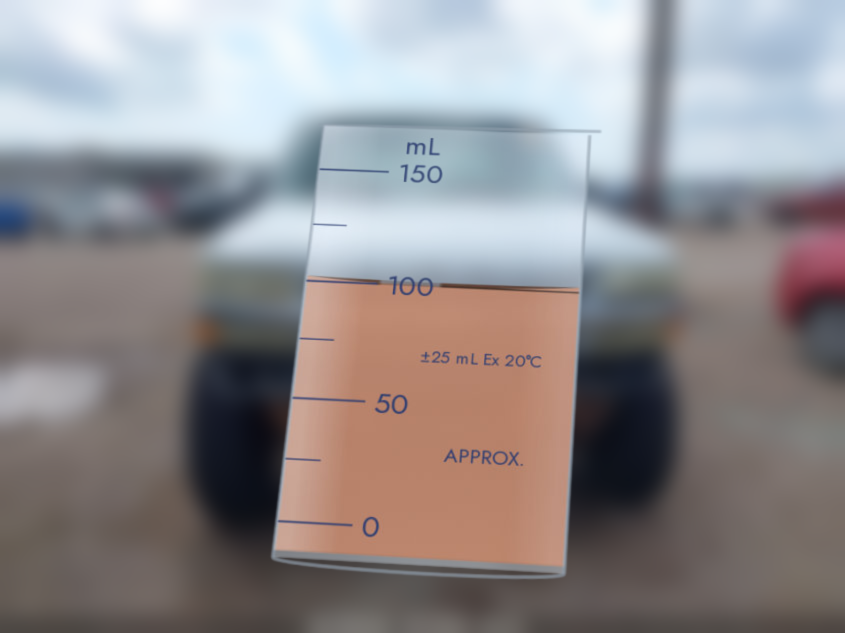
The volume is 100 (mL)
